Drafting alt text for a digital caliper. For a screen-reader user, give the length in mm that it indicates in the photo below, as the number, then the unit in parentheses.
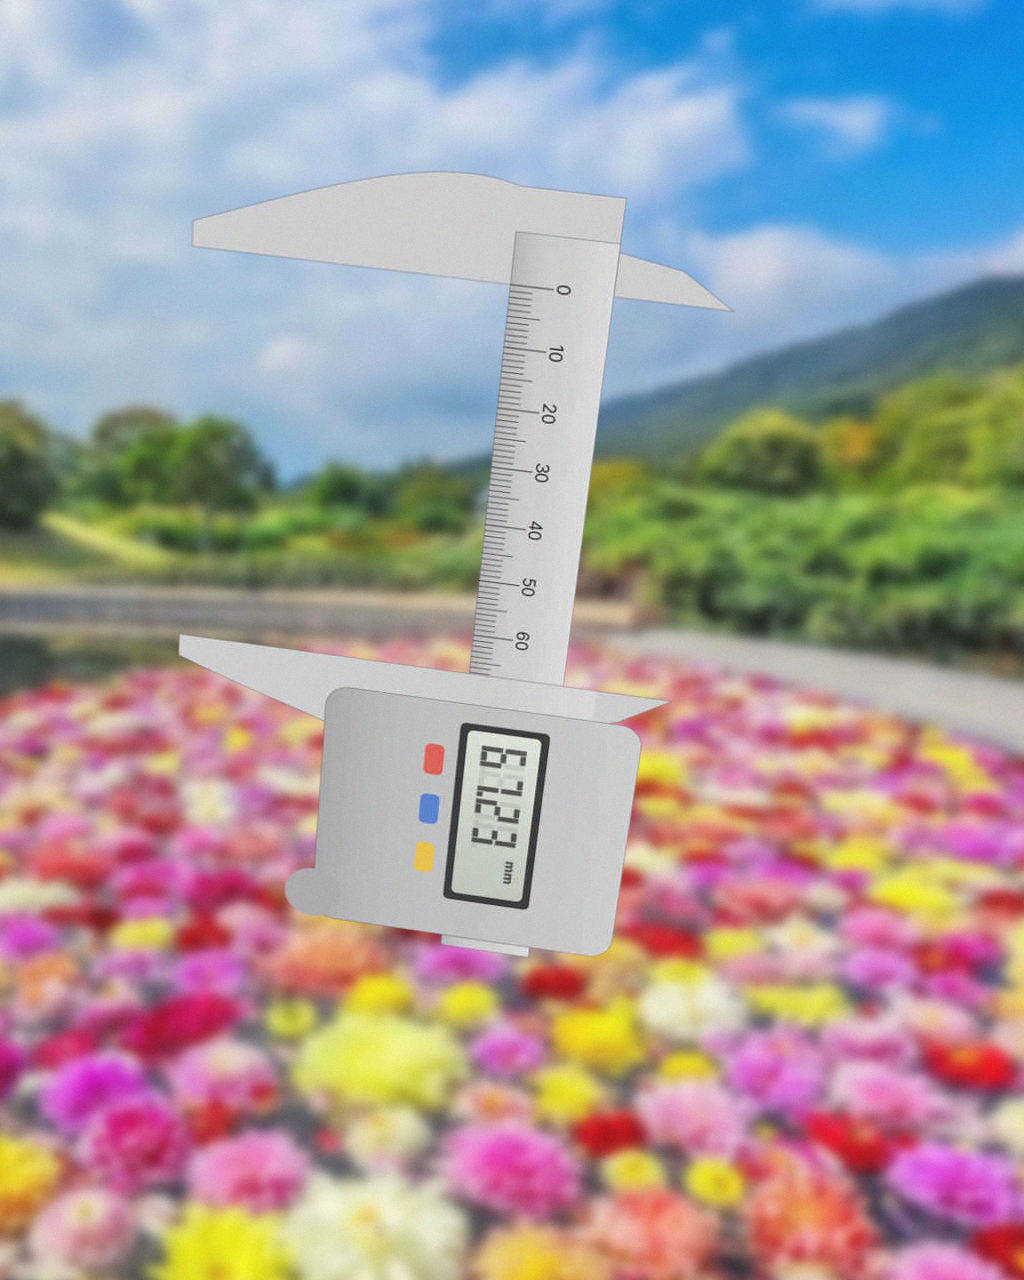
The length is 67.23 (mm)
